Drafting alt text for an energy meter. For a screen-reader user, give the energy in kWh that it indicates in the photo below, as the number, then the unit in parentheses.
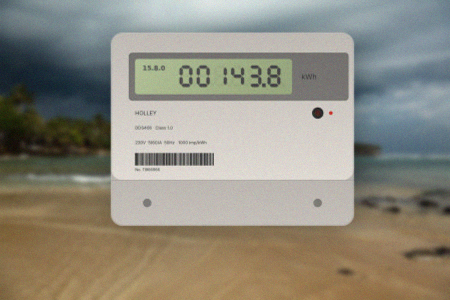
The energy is 143.8 (kWh)
